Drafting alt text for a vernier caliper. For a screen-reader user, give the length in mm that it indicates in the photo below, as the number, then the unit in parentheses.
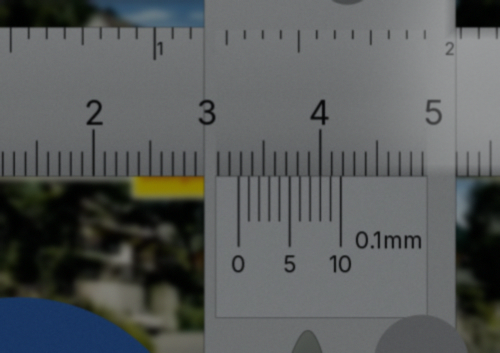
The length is 32.8 (mm)
